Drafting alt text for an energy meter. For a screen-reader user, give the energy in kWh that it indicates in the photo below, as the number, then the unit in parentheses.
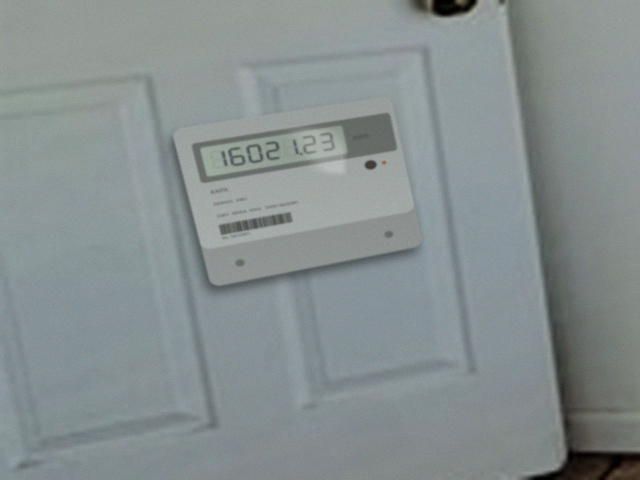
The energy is 16021.23 (kWh)
